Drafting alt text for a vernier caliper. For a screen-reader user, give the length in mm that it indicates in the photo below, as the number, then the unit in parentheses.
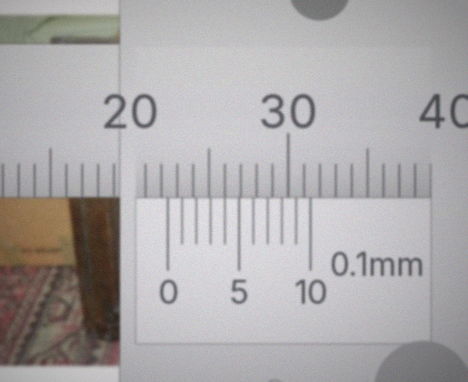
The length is 22.4 (mm)
